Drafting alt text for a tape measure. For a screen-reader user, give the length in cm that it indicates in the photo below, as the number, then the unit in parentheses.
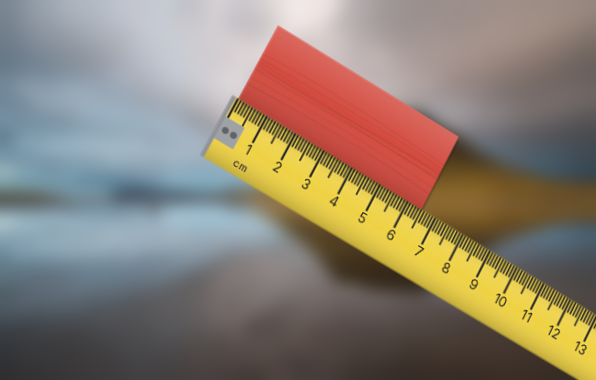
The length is 6.5 (cm)
